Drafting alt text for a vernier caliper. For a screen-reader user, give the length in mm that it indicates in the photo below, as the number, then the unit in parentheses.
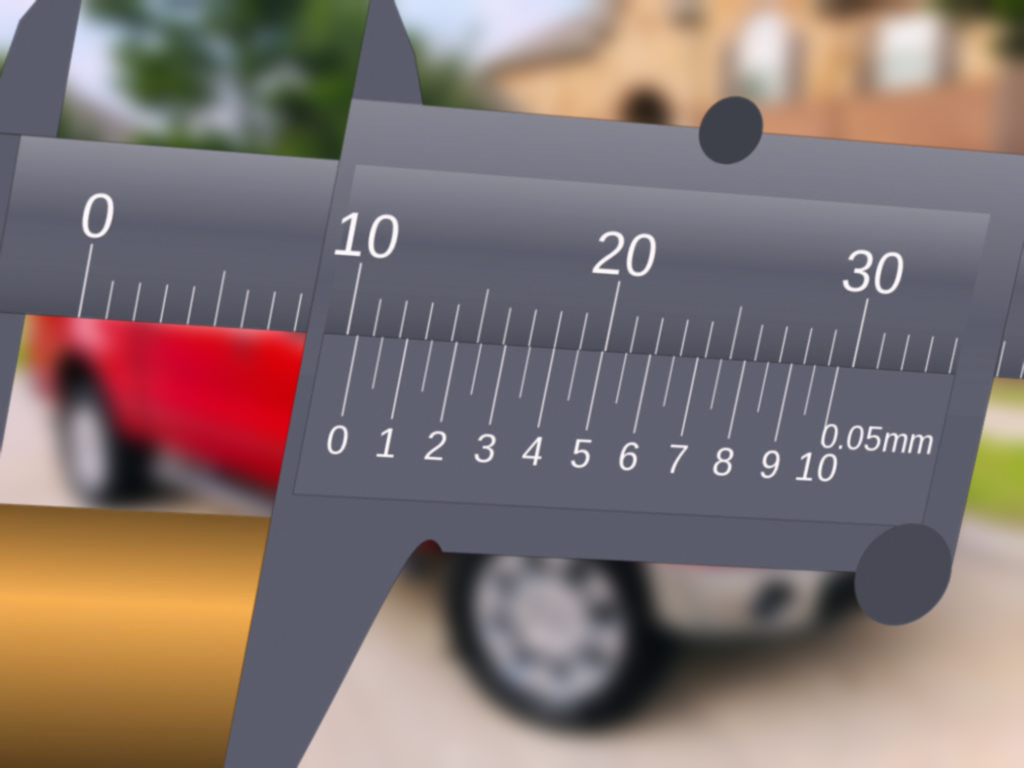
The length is 10.4 (mm)
